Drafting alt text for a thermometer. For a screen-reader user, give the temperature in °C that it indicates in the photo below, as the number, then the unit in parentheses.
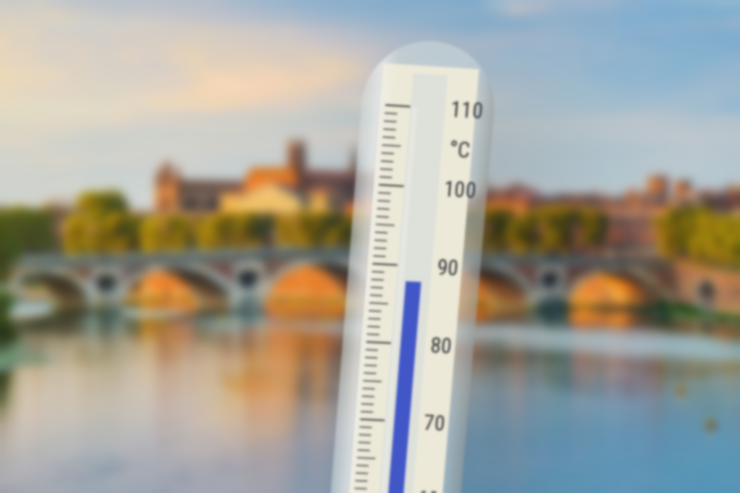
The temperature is 88 (°C)
